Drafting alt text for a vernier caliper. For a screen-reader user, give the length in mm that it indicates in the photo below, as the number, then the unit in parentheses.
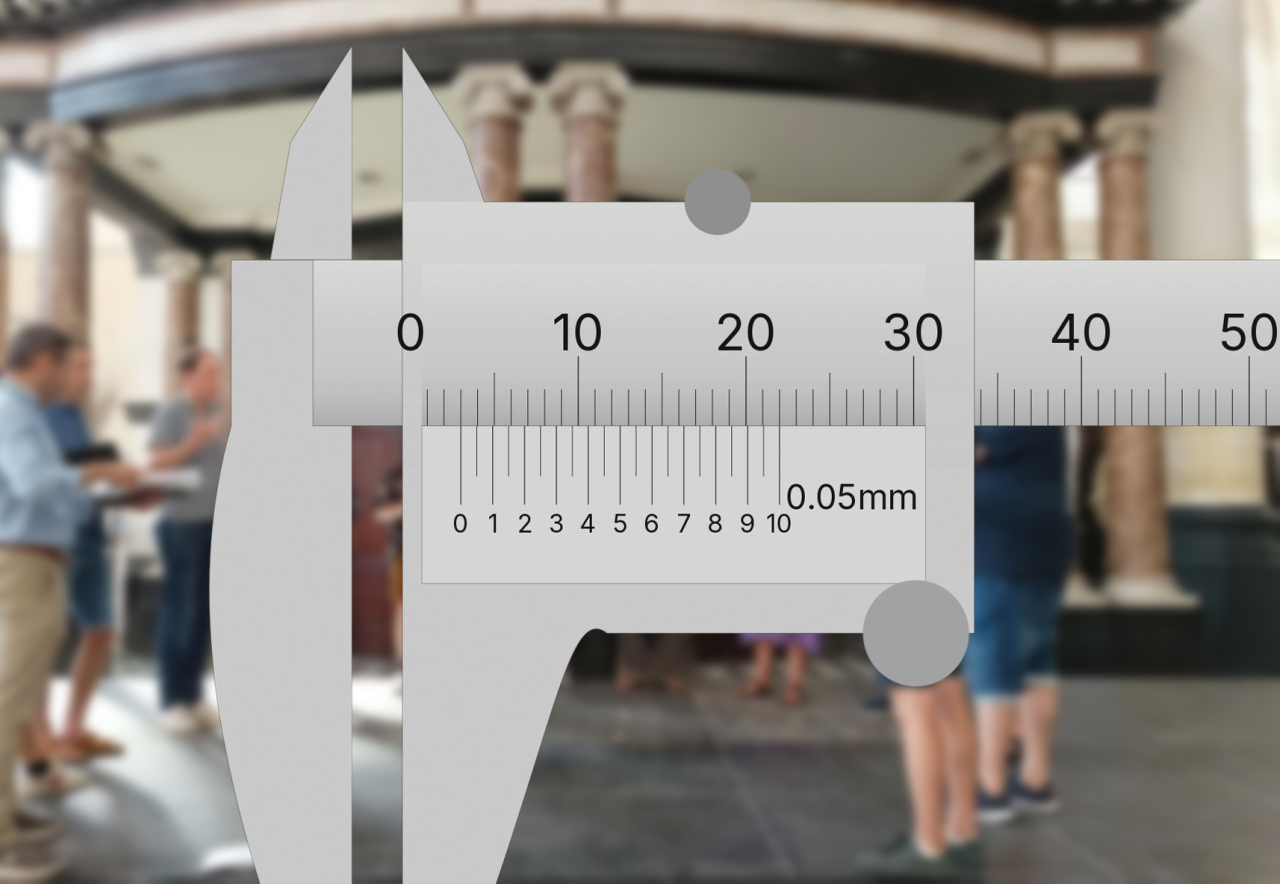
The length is 3.0 (mm)
